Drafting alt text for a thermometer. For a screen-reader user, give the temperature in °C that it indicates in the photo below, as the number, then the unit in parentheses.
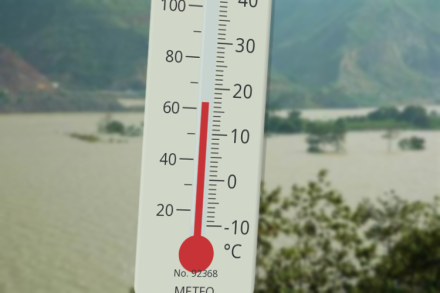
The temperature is 17 (°C)
